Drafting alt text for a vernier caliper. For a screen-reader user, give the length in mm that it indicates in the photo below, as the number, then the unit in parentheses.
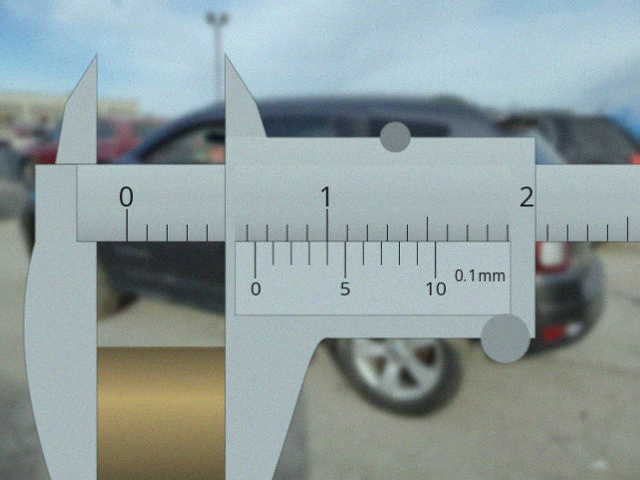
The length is 6.4 (mm)
